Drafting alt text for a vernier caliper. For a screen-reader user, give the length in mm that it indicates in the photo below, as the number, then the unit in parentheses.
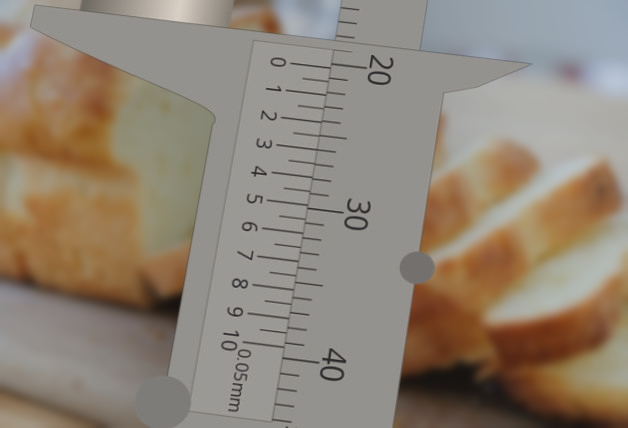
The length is 20.3 (mm)
